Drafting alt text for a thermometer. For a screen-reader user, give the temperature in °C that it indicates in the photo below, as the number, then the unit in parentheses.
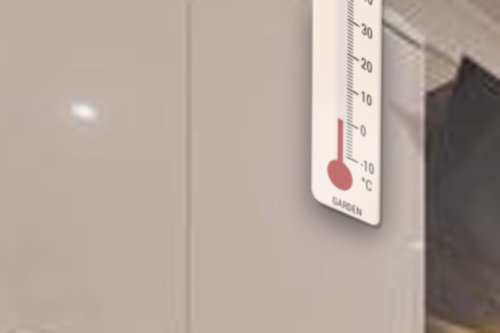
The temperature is 0 (°C)
